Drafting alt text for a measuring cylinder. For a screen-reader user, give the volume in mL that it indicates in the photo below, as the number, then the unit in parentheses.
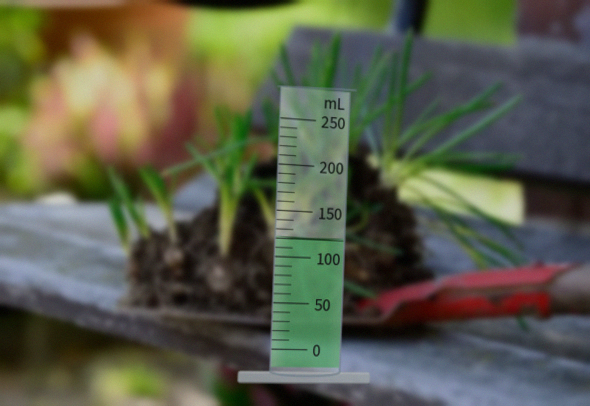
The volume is 120 (mL)
